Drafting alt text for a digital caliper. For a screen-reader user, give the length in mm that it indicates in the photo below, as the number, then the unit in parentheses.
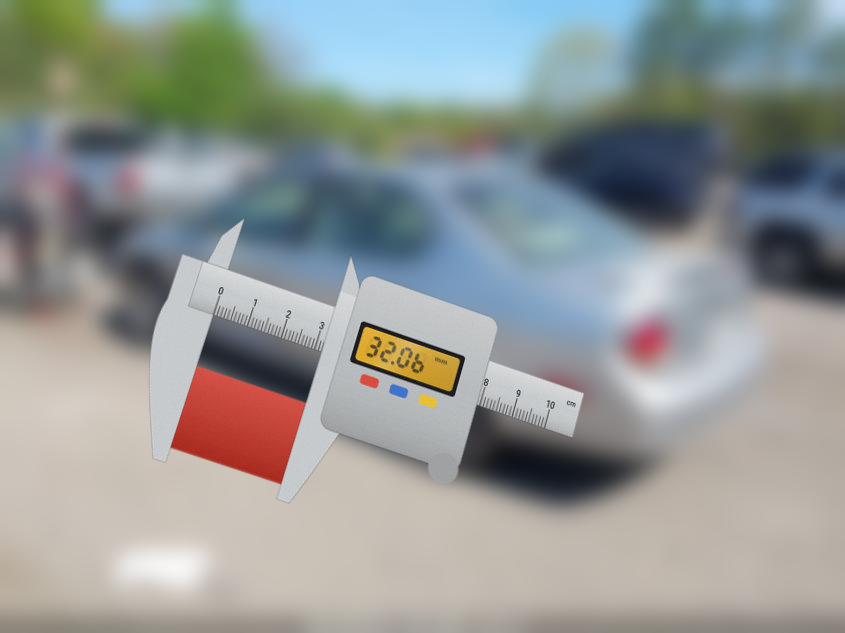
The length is 32.06 (mm)
